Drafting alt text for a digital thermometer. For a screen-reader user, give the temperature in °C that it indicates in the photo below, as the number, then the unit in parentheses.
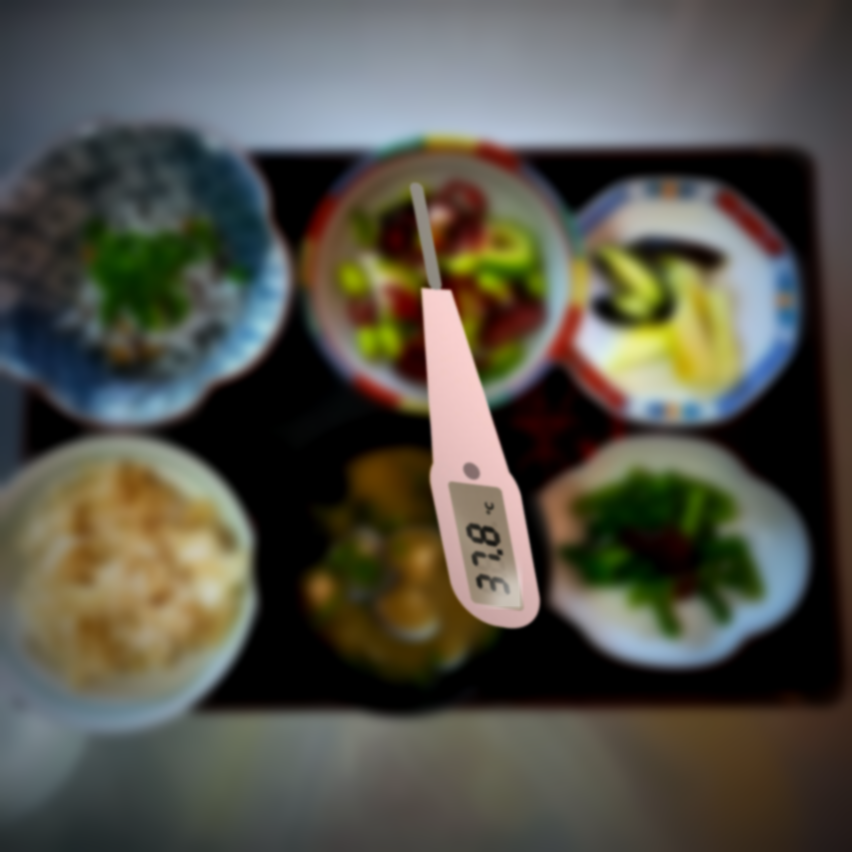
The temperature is 37.8 (°C)
